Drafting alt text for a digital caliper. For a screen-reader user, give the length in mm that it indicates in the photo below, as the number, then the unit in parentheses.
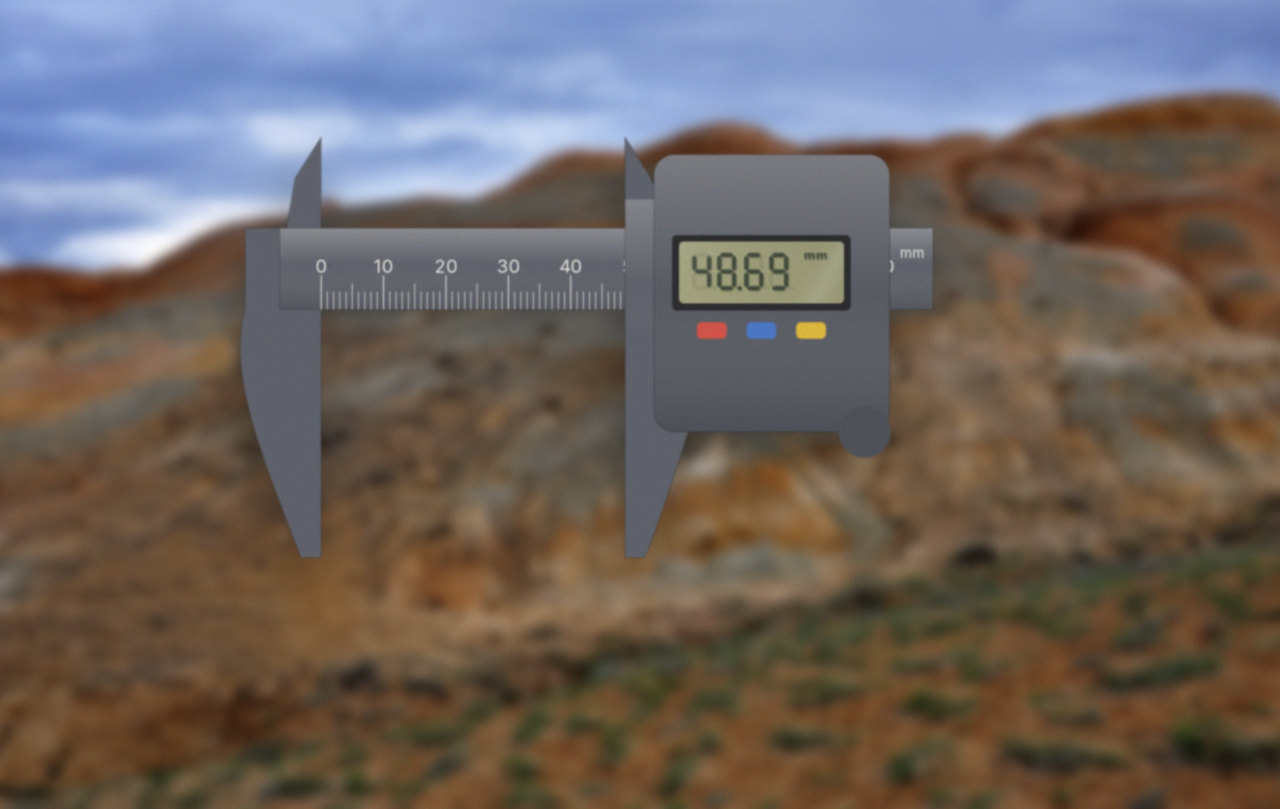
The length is 48.69 (mm)
